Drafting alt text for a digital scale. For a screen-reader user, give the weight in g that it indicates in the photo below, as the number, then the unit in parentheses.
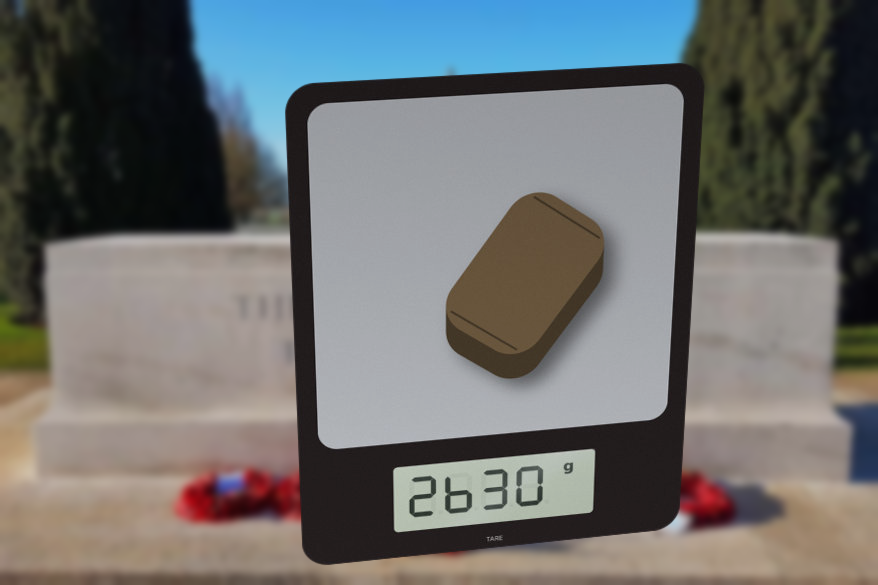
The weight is 2630 (g)
